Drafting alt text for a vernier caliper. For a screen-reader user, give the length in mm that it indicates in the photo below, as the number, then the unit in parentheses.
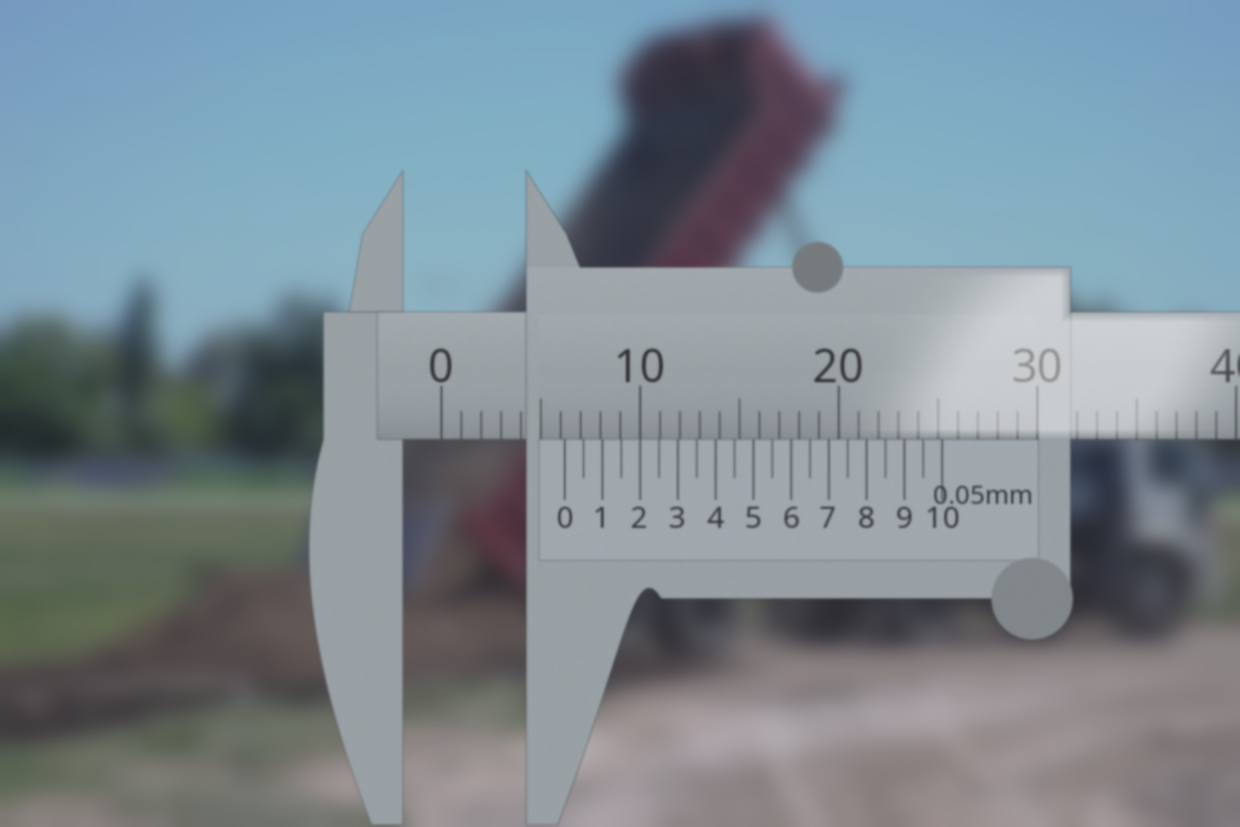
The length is 6.2 (mm)
